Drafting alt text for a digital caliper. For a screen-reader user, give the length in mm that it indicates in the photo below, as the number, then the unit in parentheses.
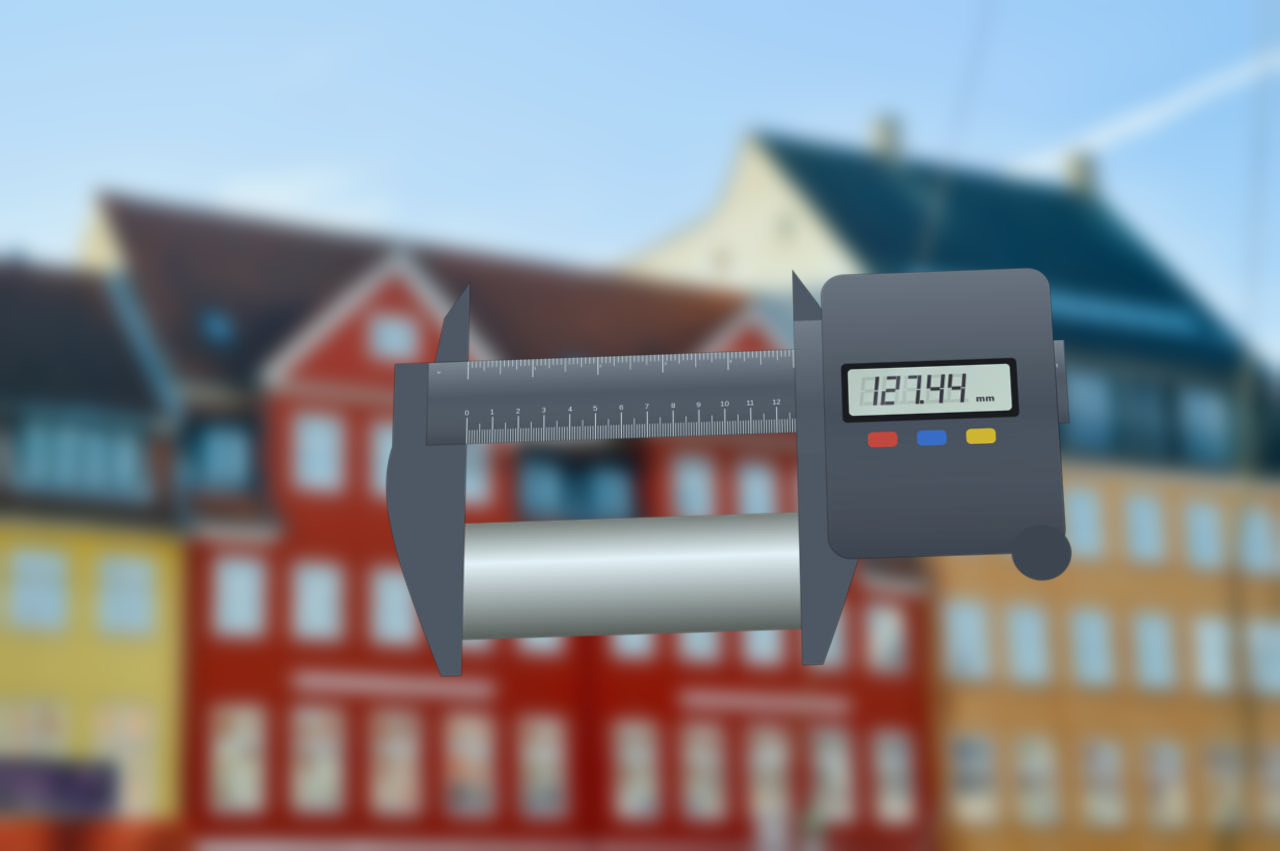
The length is 127.44 (mm)
